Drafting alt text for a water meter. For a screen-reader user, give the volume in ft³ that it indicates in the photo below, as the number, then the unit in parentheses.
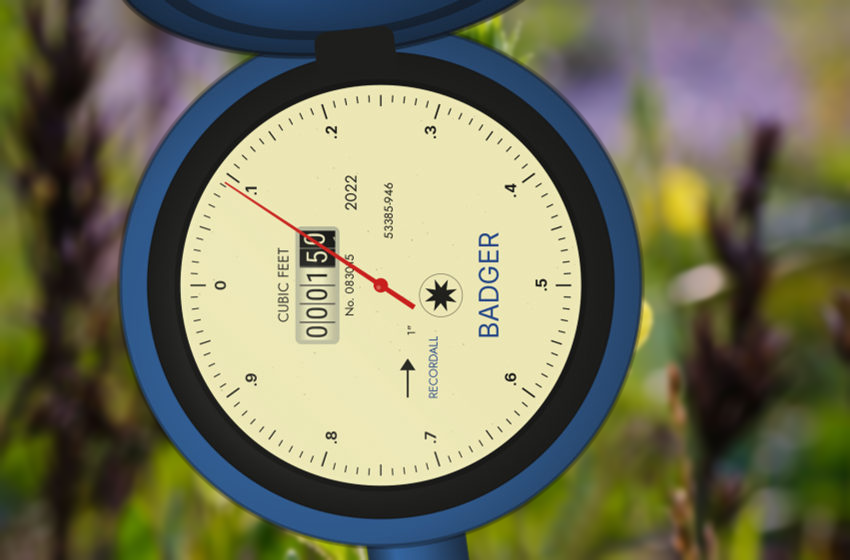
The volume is 150.09 (ft³)
